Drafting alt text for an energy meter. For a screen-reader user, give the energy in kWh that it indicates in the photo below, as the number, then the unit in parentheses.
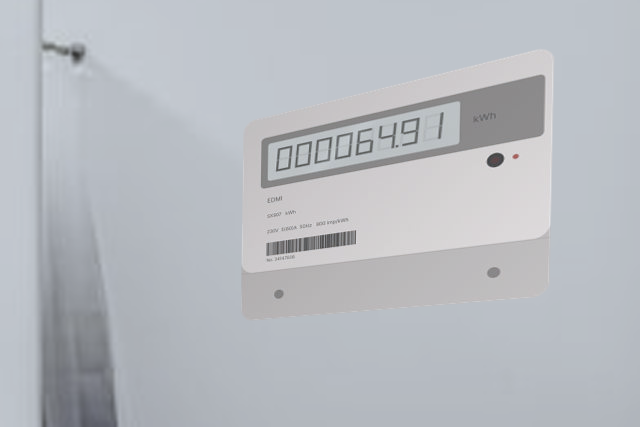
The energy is 64.91 (kWh)
